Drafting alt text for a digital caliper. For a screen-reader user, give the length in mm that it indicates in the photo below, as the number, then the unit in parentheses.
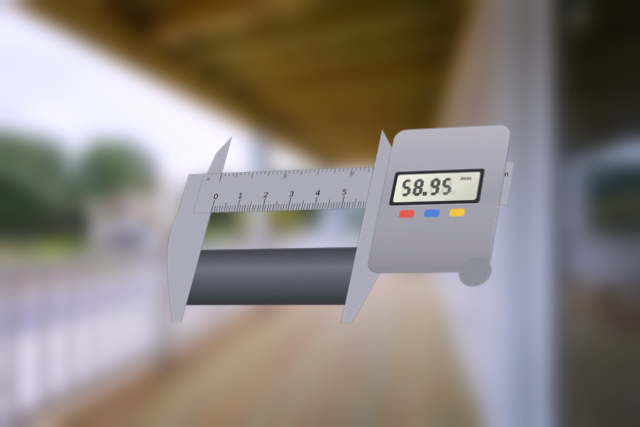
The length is 58.95 (mm)
